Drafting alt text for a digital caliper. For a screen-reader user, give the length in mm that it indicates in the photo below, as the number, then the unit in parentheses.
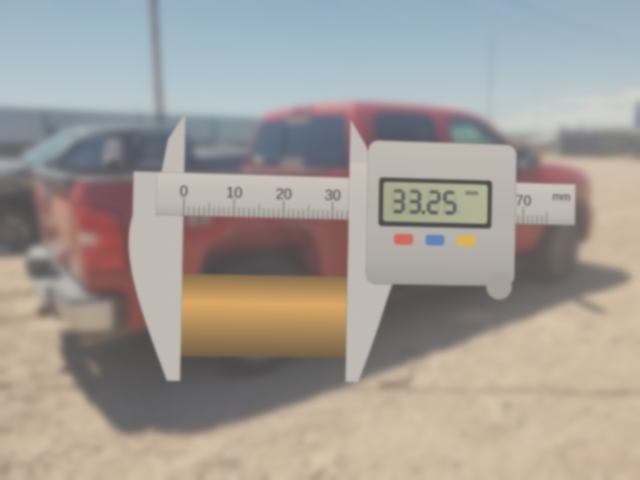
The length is 33.25 (mm)
